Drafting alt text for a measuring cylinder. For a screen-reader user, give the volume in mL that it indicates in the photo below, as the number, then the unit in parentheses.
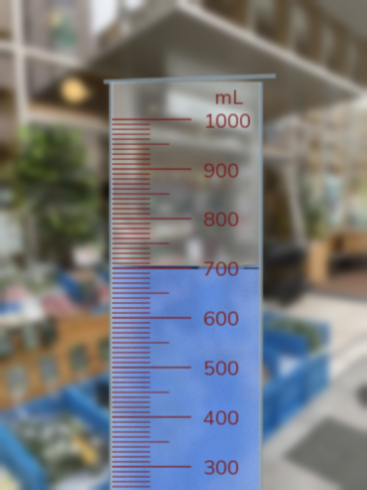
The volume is 700 (mL)
